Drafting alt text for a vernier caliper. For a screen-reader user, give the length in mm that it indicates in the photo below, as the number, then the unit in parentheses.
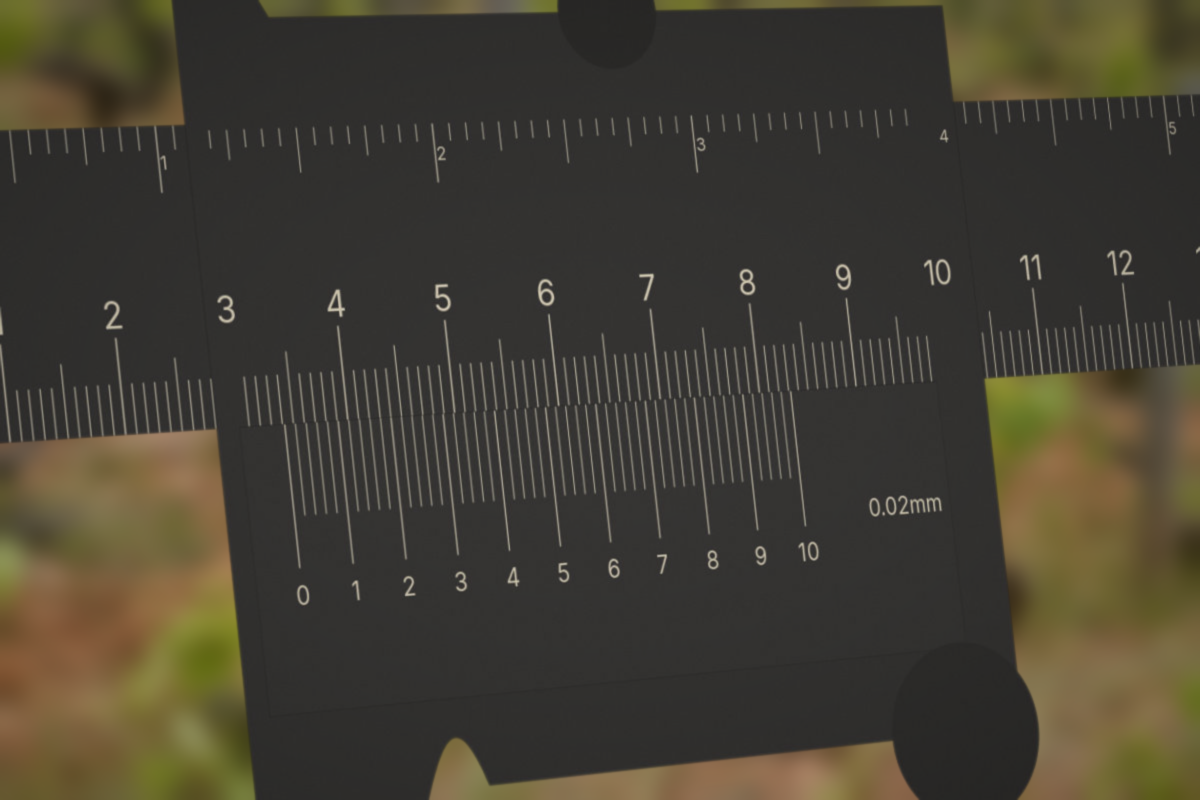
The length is 34.2 (mm)
